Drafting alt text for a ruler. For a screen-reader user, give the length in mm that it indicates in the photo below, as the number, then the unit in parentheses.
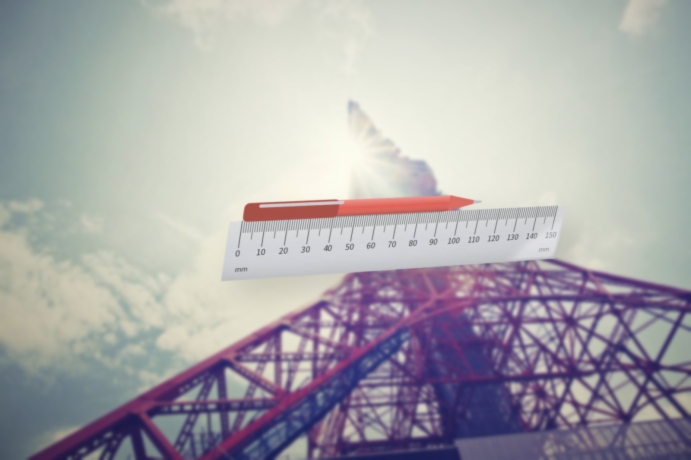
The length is 110 (mm)
